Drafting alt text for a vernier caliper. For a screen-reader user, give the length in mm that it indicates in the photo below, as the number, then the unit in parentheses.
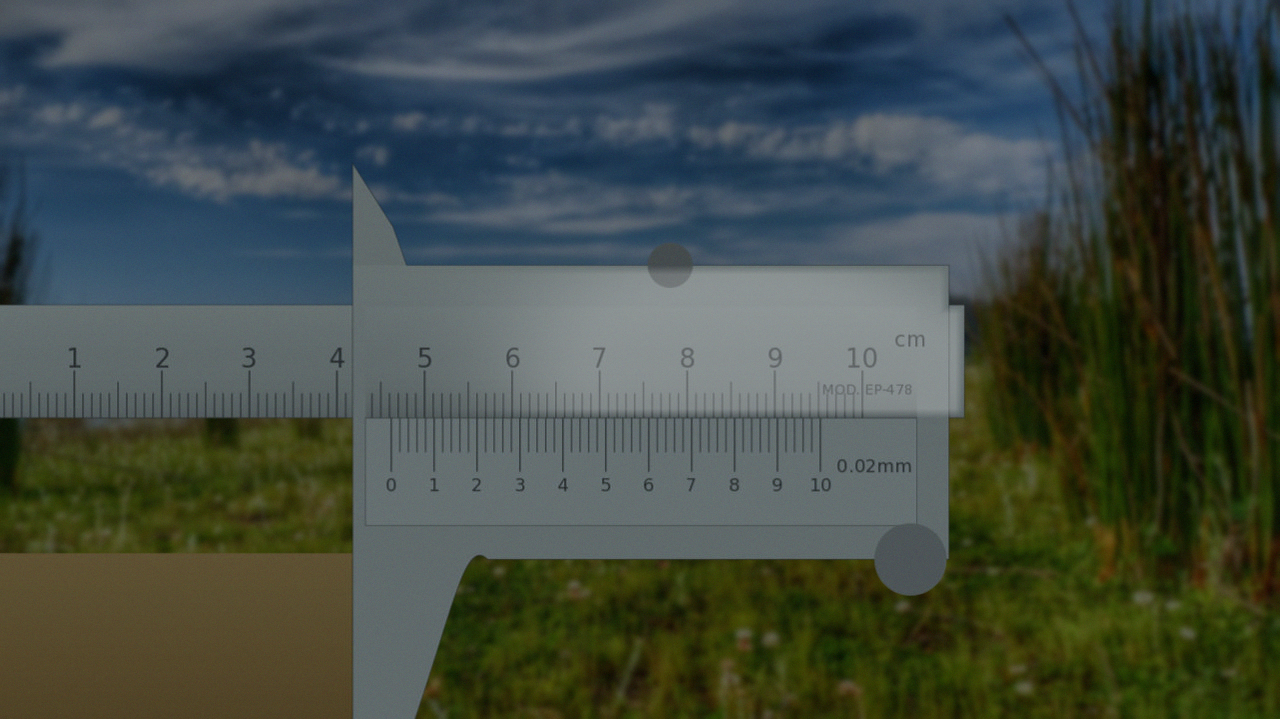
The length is 46.2 (mm)
